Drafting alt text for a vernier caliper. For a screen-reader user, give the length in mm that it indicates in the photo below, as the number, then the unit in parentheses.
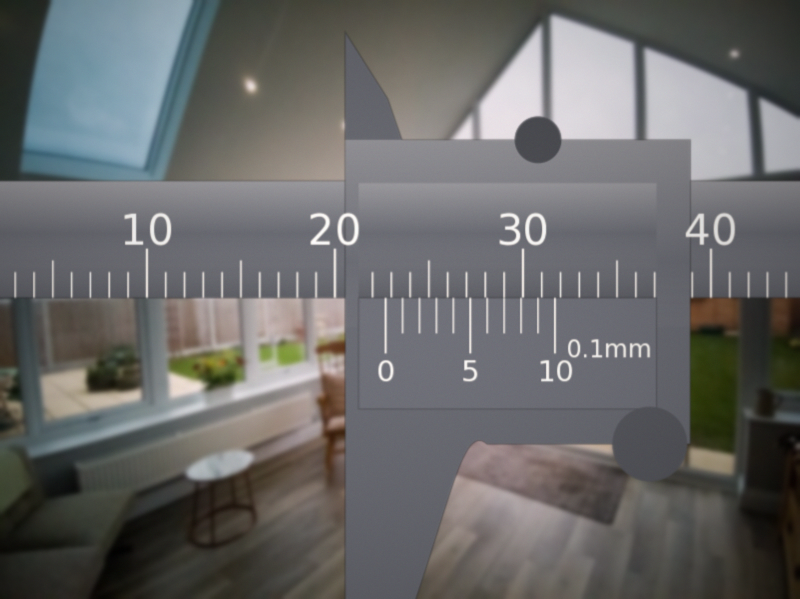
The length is 22.7 (mm)
